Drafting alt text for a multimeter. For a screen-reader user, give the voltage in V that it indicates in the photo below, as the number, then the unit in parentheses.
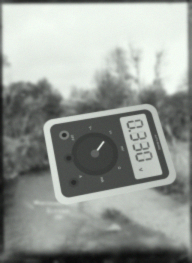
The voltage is 0.330 (V)
